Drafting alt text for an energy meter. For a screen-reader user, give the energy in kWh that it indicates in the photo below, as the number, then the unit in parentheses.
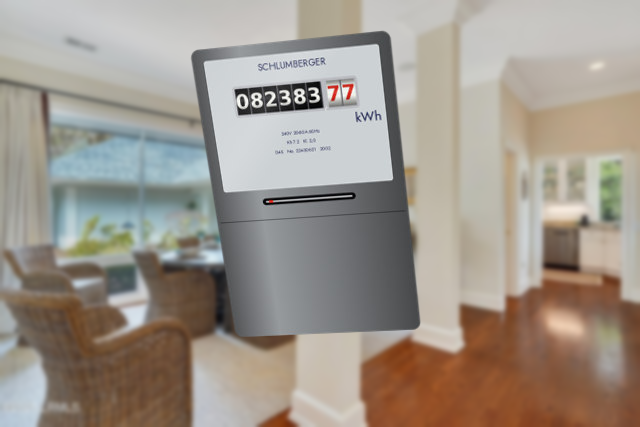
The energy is 82383.77 (kWh)
